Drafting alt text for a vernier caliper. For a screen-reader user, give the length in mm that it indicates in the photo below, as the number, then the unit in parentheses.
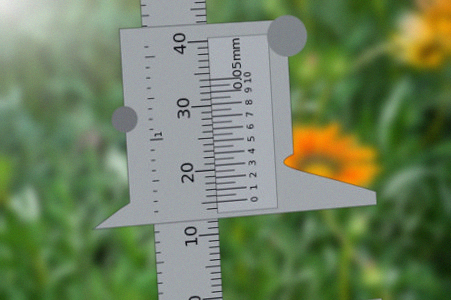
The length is 15.0 (mm)
